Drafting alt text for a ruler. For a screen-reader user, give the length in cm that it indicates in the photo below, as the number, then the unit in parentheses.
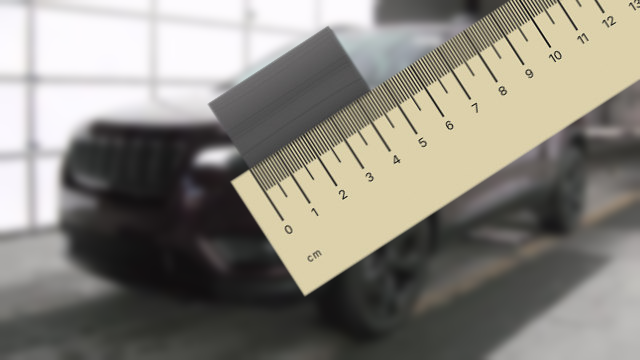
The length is 4.5 (cm)
